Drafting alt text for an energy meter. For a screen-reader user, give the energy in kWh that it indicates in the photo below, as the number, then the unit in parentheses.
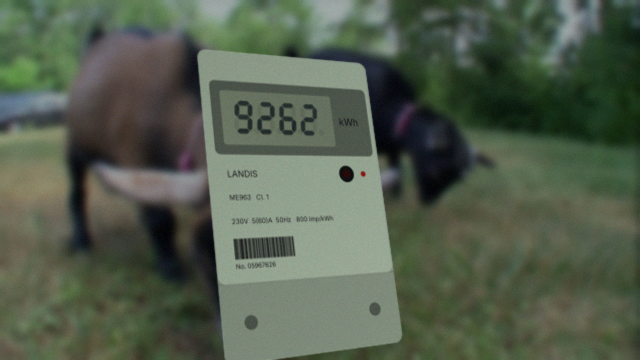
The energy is 9262 (kWh)
